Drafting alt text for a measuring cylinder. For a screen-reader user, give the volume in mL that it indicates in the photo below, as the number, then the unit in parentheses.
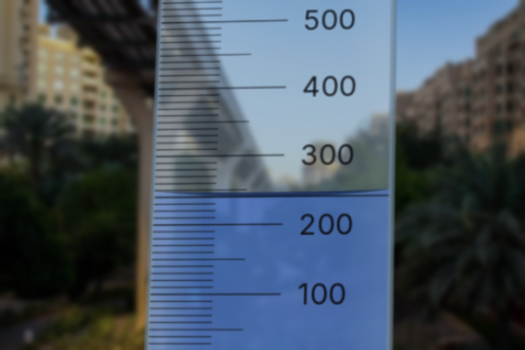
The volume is 240 (mL)
